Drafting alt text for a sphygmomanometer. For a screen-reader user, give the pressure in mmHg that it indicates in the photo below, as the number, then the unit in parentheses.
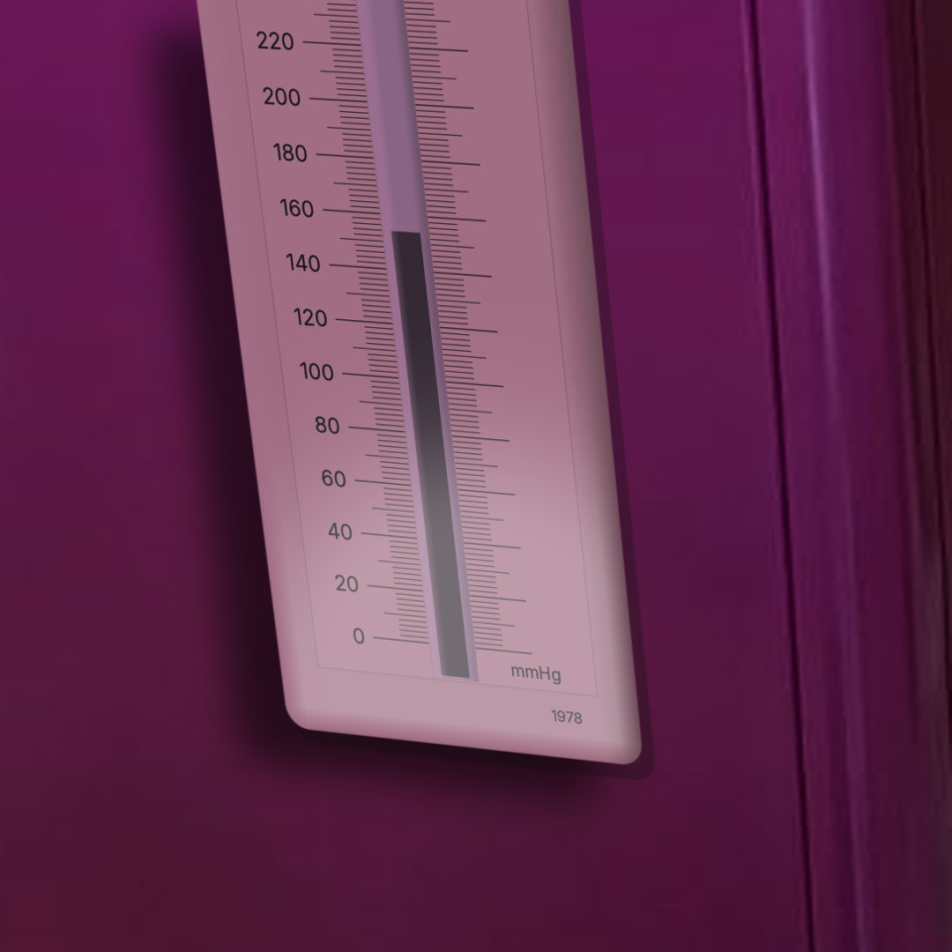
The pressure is 154 (mmHg)
